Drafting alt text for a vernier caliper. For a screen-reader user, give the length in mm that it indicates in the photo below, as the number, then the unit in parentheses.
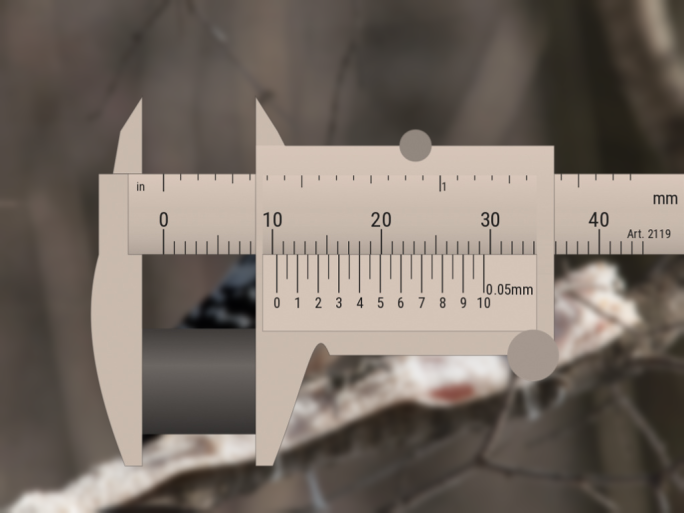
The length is 10.4 (mm)
